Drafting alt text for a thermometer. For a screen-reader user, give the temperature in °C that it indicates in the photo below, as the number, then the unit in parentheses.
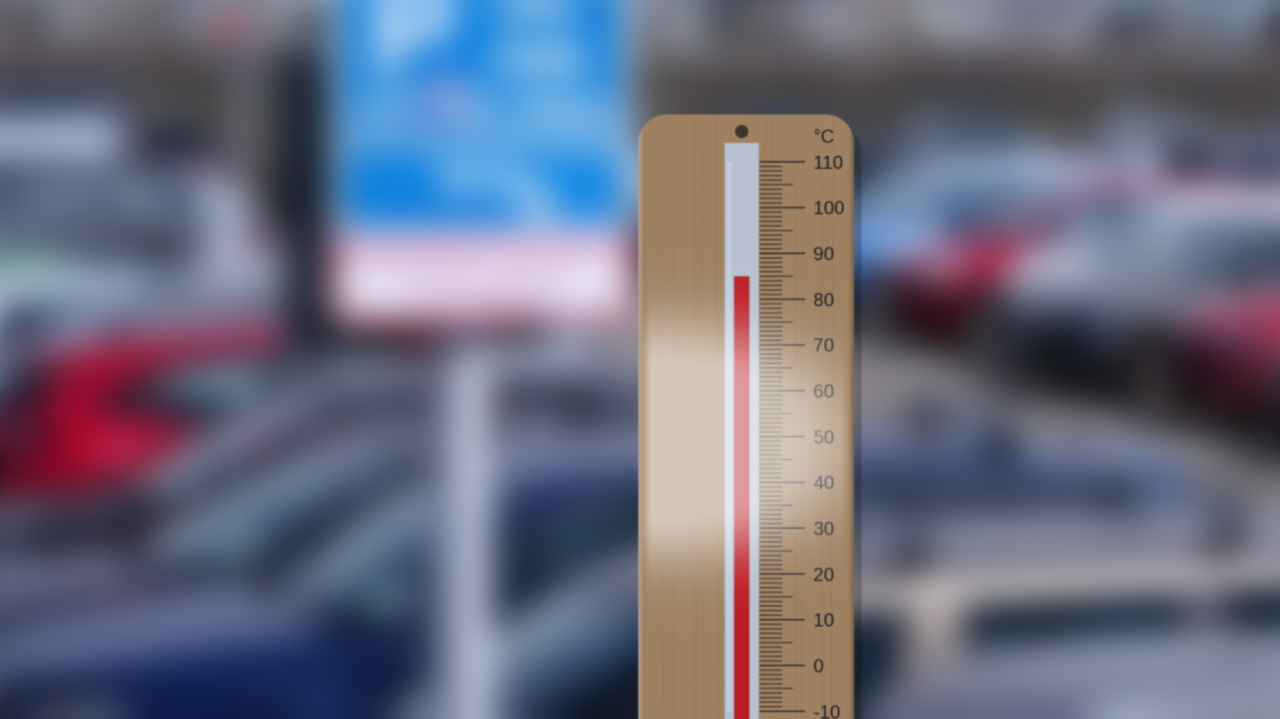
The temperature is 85 (°C)
